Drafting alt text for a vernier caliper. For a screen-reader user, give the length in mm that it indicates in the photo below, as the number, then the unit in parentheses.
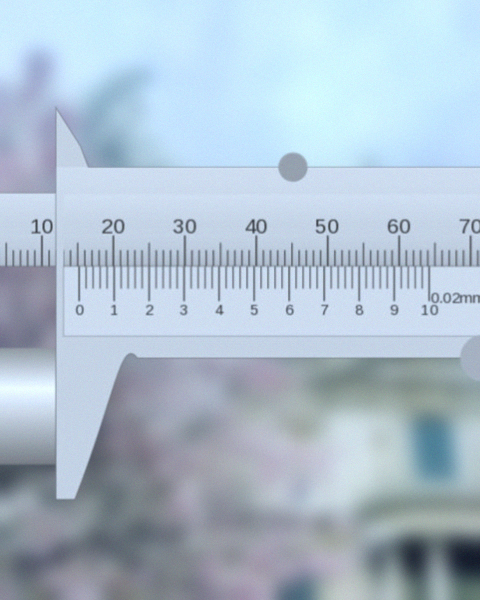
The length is 15.2 (mm)
